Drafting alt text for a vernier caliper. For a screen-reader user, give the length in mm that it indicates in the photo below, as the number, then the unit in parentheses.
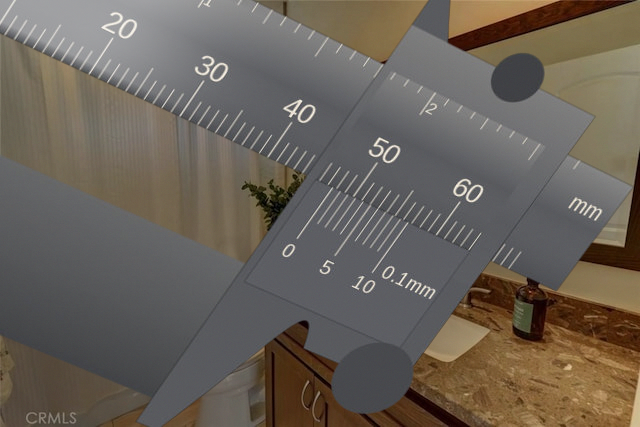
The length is 47.6 (mm)
